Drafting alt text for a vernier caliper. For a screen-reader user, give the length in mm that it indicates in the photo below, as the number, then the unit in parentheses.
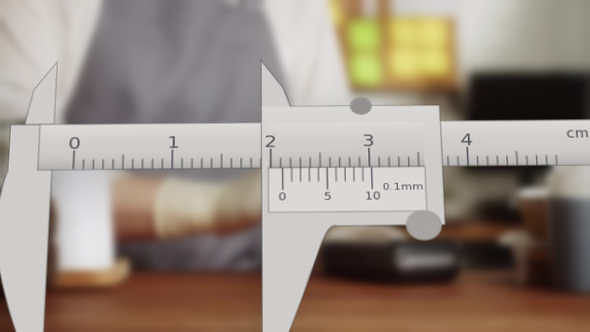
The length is 21.2 (mm)
